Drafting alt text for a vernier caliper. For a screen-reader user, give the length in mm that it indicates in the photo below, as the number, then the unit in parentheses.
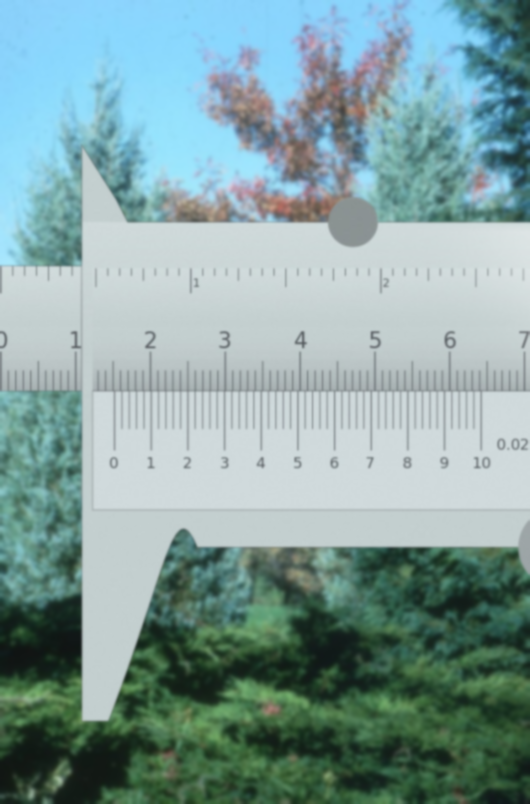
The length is 15.2 (mm)
